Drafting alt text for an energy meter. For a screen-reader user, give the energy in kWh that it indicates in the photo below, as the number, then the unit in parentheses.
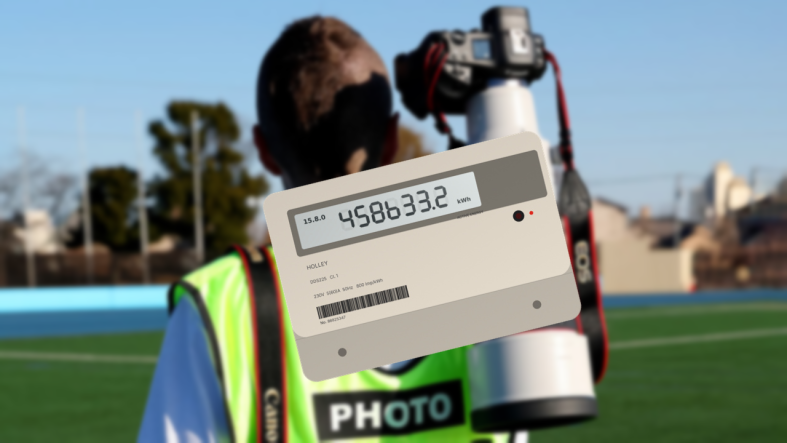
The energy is 458633.2 (kWh)
